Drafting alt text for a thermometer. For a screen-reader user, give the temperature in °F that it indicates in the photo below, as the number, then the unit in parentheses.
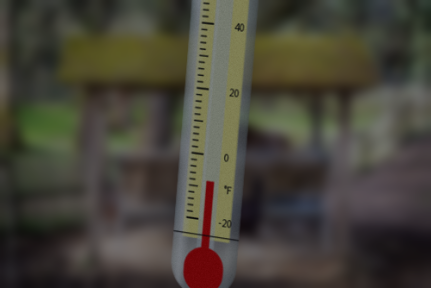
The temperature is -8 (°F)
